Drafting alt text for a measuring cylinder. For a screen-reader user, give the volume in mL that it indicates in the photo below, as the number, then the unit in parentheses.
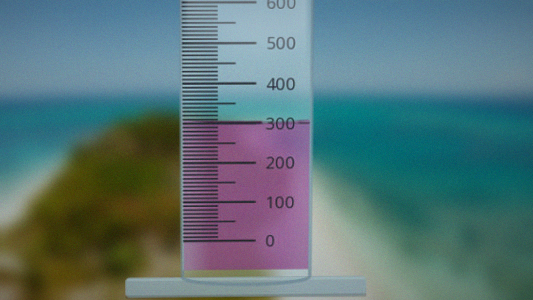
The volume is 300 (mL)
